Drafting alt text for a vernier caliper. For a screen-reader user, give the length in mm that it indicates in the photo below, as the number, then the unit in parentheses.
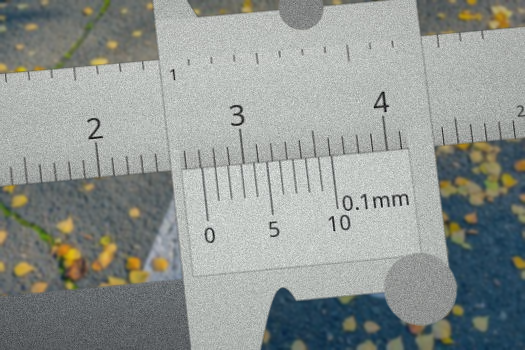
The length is 27.1 (mm)
